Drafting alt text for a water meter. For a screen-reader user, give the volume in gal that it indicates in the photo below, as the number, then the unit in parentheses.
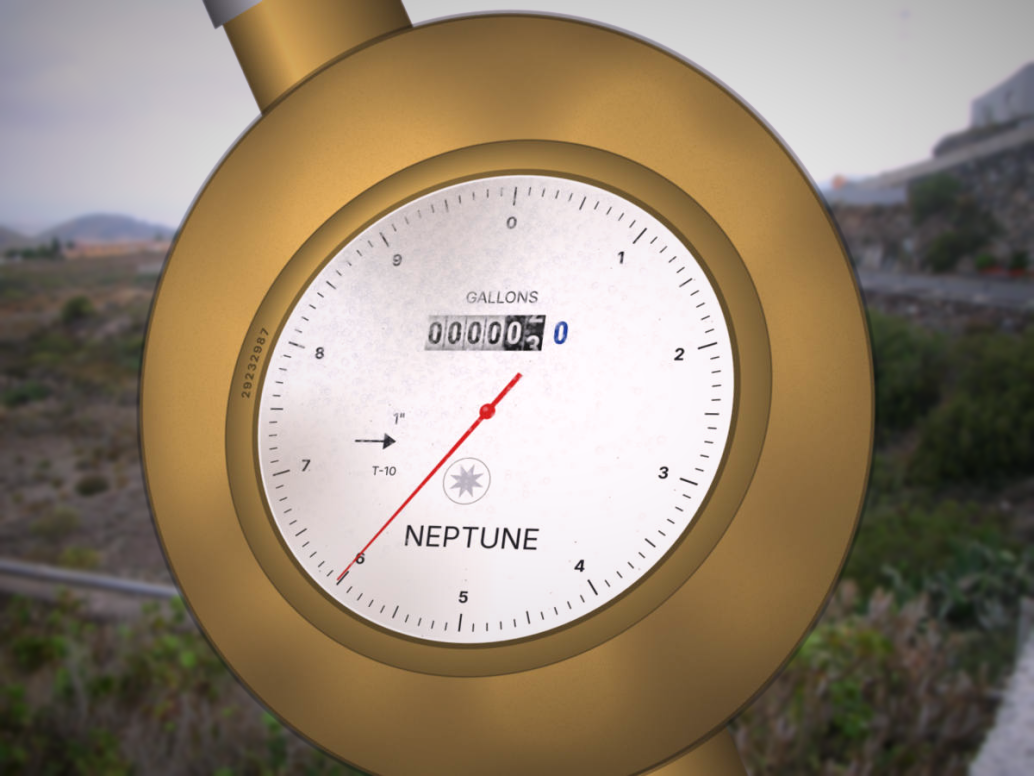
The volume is 26.0 (gal)
